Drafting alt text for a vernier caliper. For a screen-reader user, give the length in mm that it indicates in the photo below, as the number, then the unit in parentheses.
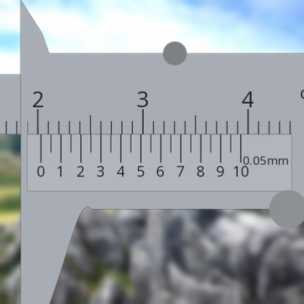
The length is 20.3 (mm)
